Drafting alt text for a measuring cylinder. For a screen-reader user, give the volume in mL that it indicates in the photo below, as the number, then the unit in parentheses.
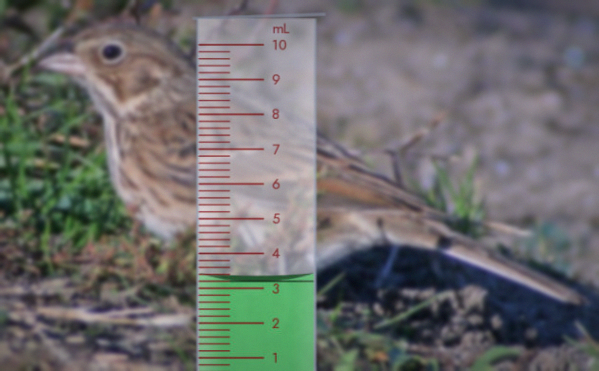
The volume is 3.2 (mL)
